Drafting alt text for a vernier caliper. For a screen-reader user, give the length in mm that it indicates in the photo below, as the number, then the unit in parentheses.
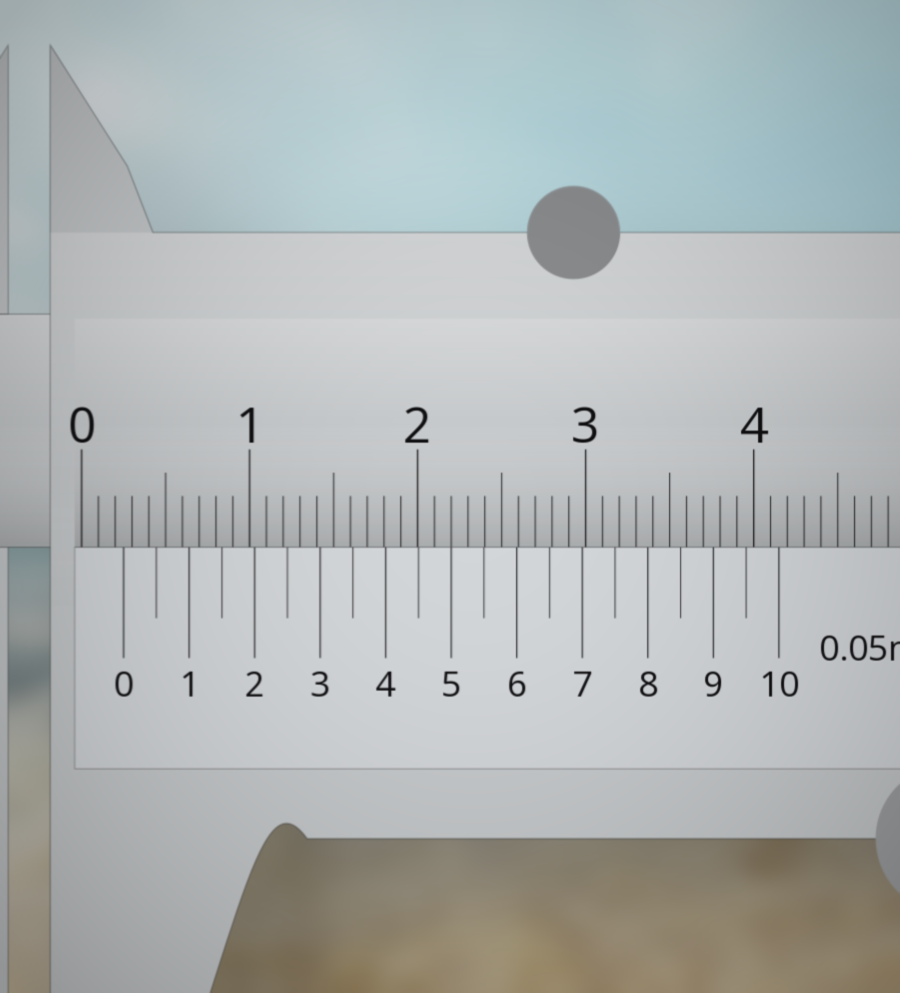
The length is 2.5 (mm)
